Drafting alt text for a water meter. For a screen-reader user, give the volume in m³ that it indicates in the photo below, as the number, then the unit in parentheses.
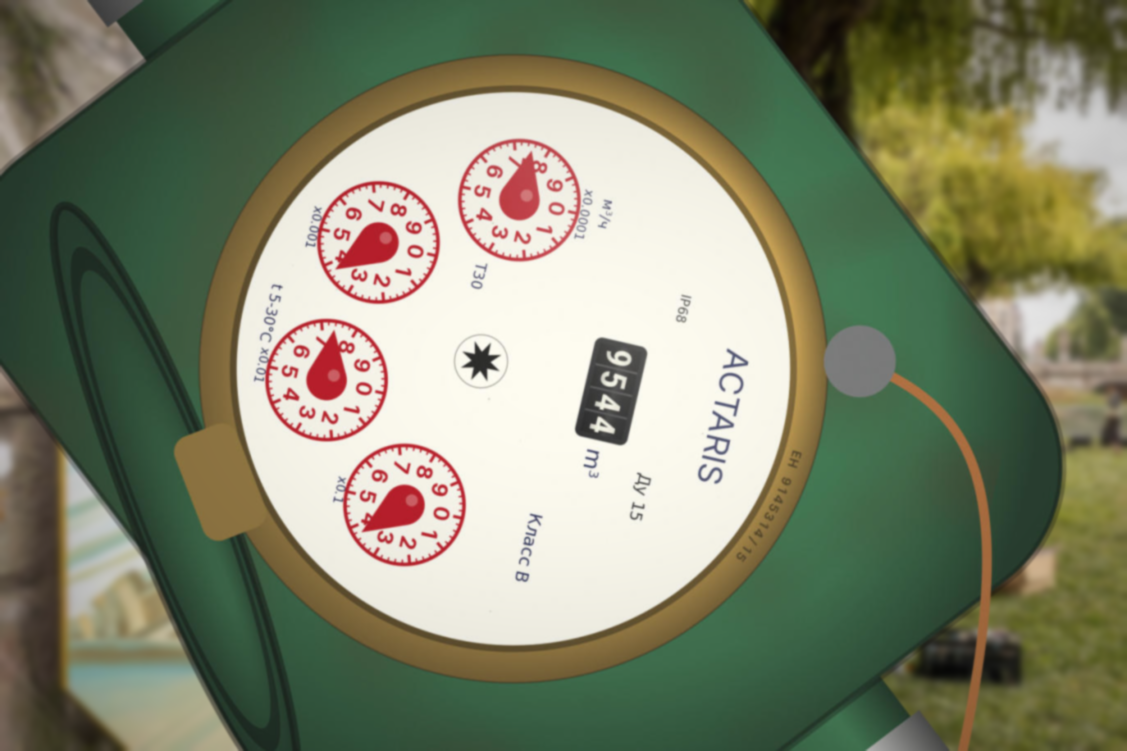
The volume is 9544.3737 (m³)
